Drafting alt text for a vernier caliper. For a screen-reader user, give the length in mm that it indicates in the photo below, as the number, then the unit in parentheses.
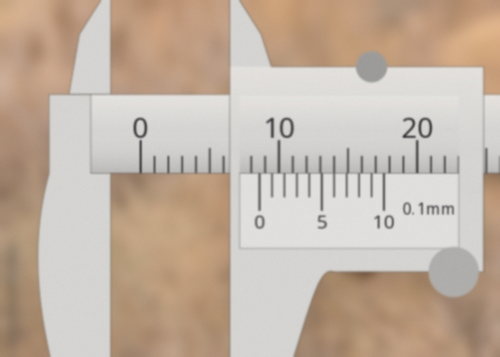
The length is 8.6 (mm)
